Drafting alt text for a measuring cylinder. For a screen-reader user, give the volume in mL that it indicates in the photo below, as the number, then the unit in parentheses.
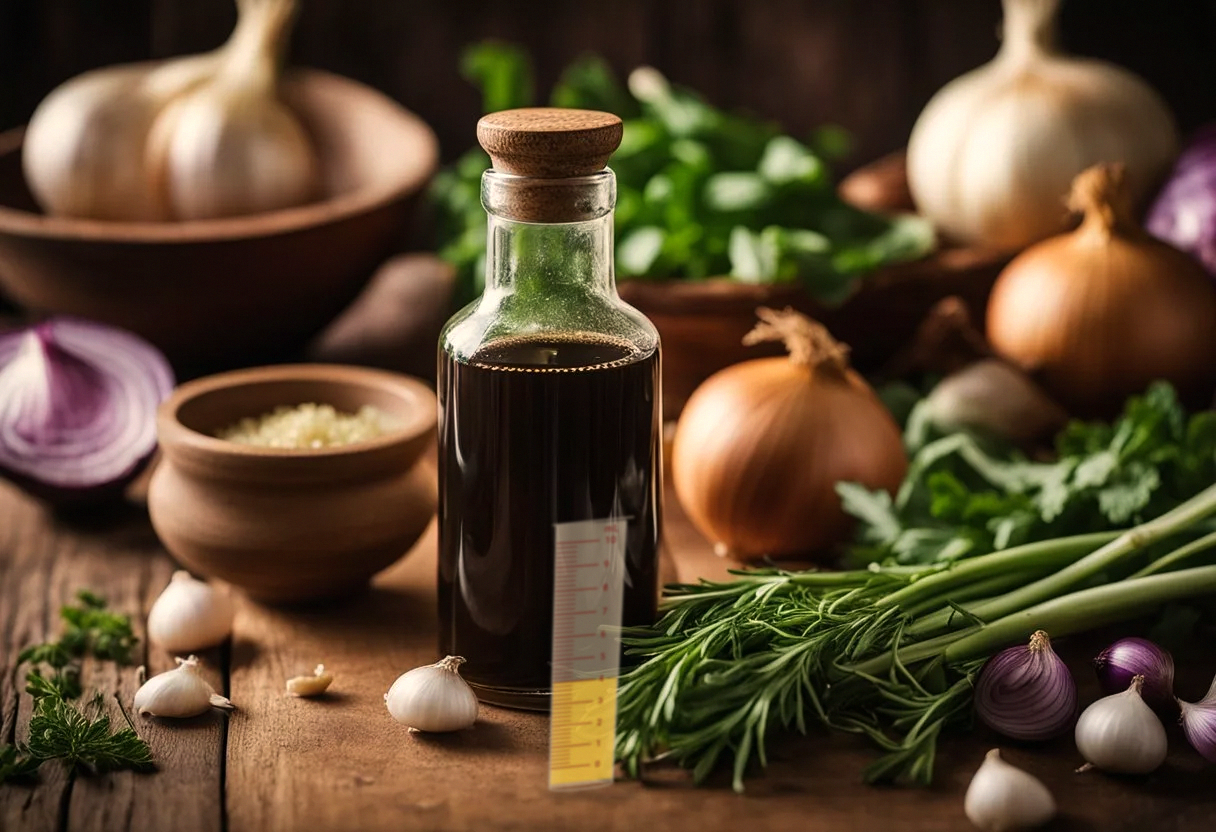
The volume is 4 (mL)
